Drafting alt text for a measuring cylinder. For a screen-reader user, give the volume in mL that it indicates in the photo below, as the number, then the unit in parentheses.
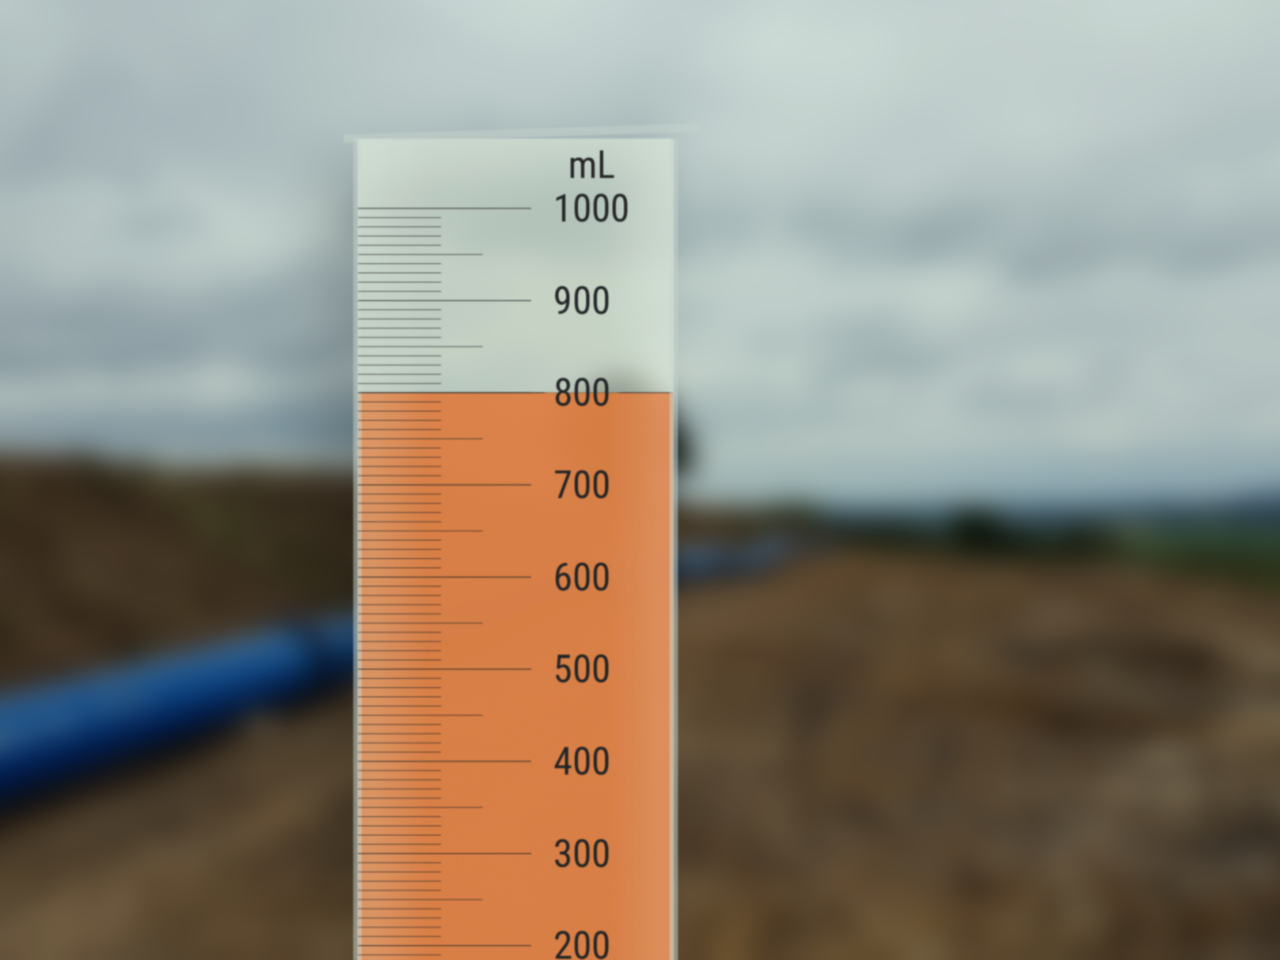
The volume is 800 (mL)
